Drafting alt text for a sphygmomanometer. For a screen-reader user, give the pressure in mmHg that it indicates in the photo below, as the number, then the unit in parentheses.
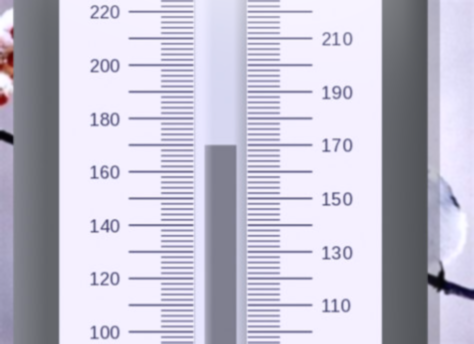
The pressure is 170 (mmHg)
